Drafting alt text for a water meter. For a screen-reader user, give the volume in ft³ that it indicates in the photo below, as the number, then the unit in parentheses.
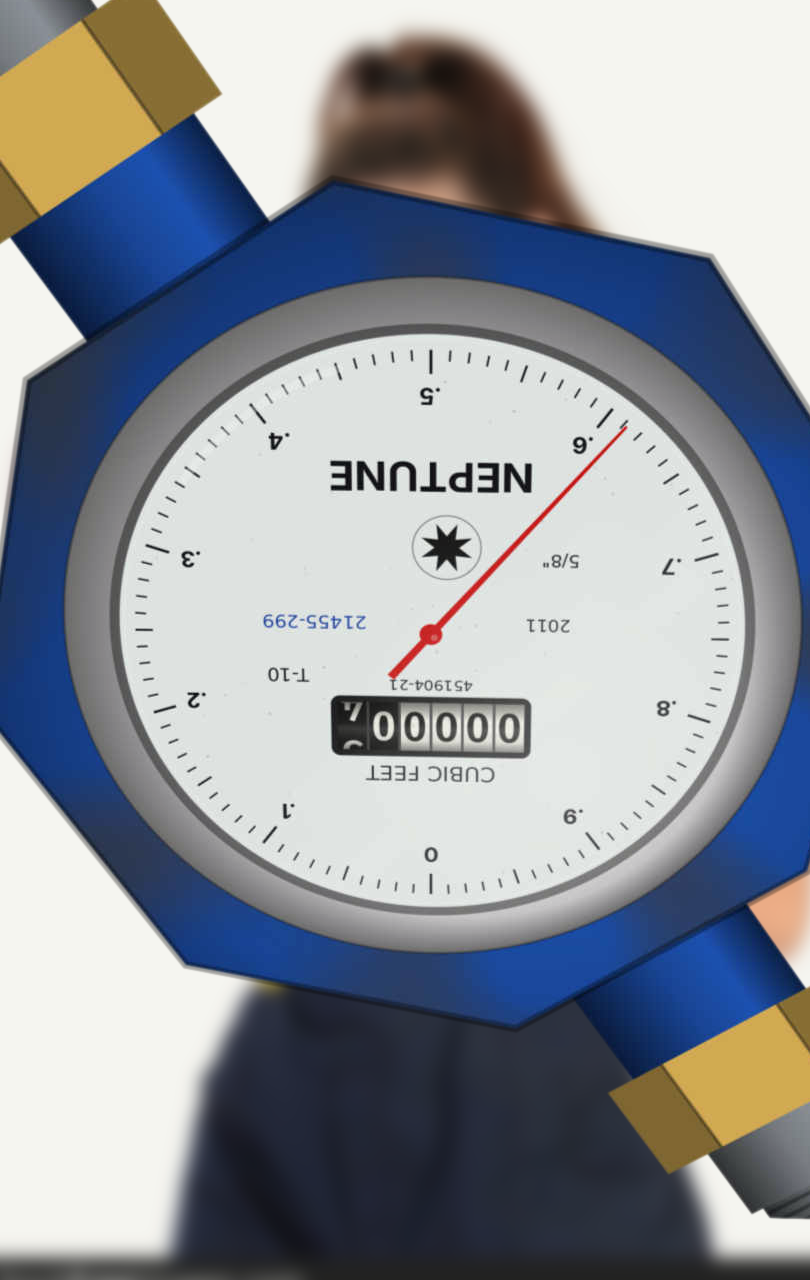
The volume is 3.61 (ft³)
